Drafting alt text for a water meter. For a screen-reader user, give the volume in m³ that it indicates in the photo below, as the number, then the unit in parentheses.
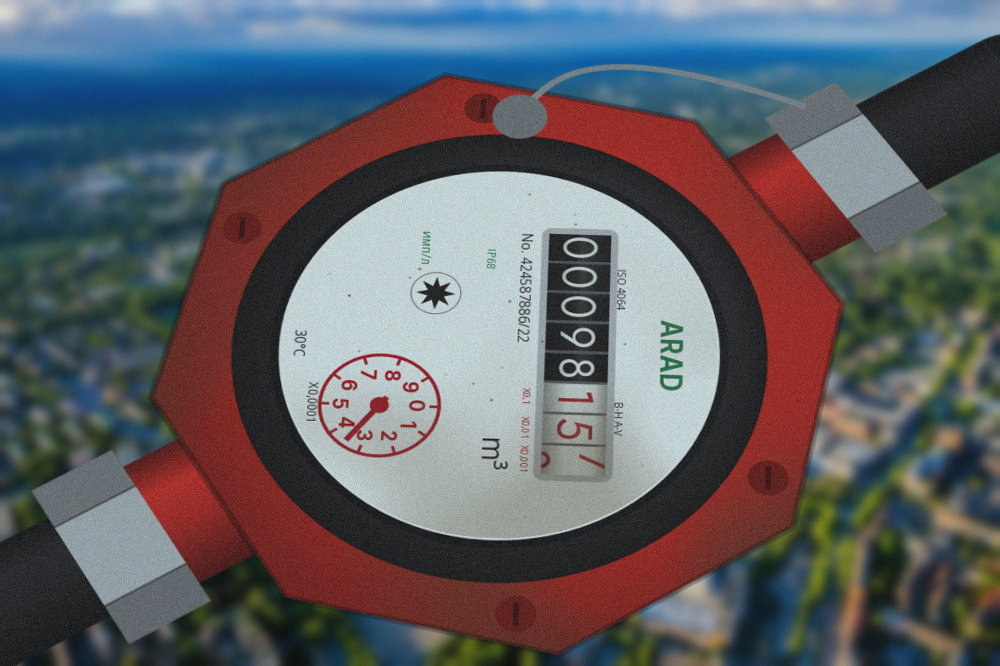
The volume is 98.1573 (m³)
